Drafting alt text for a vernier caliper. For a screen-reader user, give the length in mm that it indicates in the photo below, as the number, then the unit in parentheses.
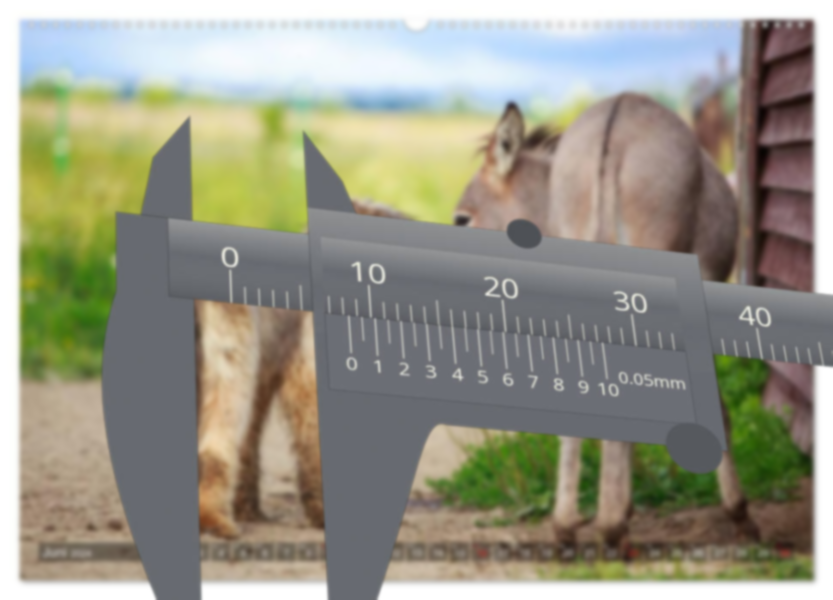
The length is 8.4 (mm)
